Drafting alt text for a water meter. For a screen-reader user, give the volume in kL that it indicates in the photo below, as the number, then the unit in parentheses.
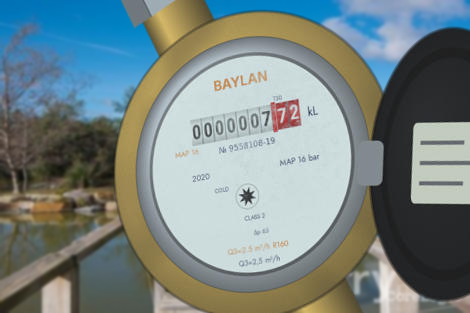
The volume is 7.72 (kL)
